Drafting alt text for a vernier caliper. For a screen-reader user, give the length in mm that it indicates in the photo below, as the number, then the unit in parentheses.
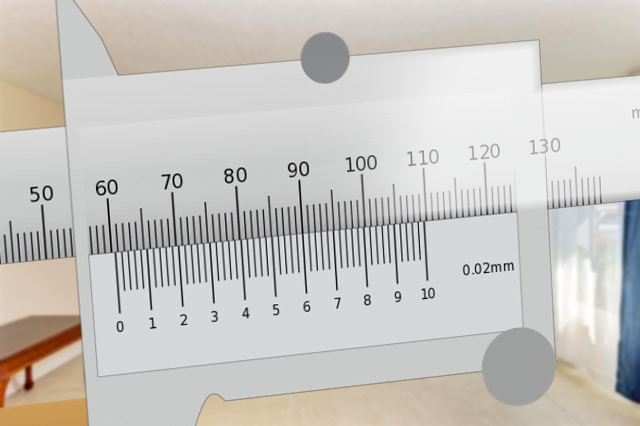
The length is 60.6 (mm)
